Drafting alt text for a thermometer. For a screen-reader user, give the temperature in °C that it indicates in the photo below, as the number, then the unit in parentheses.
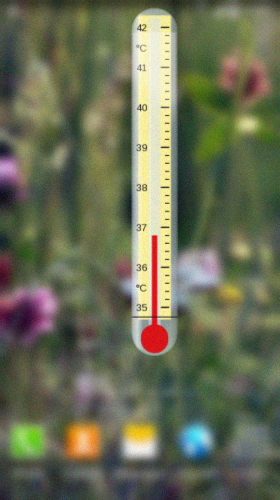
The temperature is 36.8 (°C)
